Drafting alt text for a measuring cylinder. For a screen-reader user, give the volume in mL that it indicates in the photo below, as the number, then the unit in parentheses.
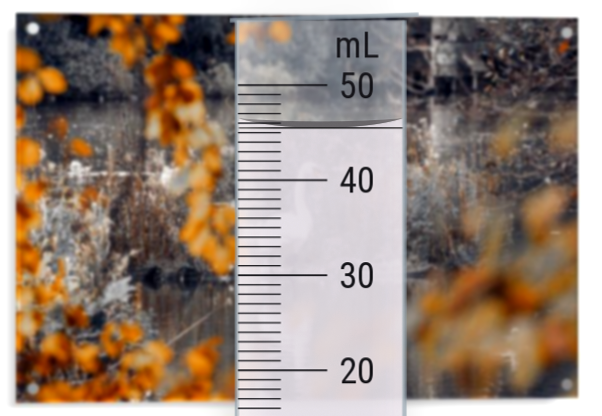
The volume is 45.5 (mL)
